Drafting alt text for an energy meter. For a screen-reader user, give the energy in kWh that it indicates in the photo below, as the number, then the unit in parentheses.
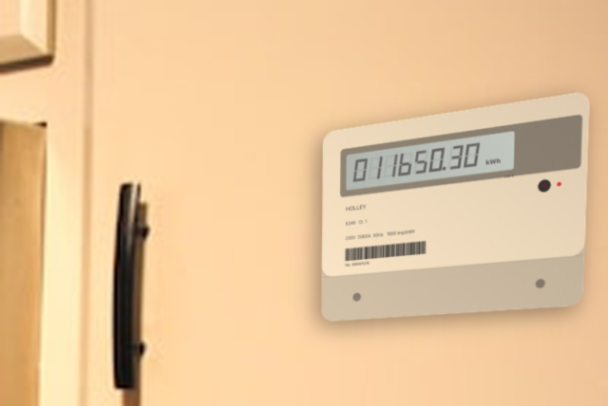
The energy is 11650.30 (kWh)
